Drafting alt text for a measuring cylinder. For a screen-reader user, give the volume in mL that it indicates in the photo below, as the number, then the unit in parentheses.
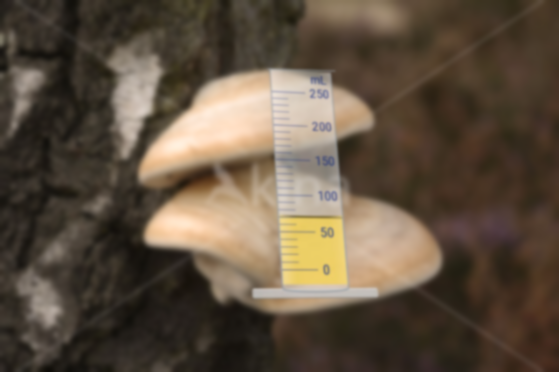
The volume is 70 (mL)
